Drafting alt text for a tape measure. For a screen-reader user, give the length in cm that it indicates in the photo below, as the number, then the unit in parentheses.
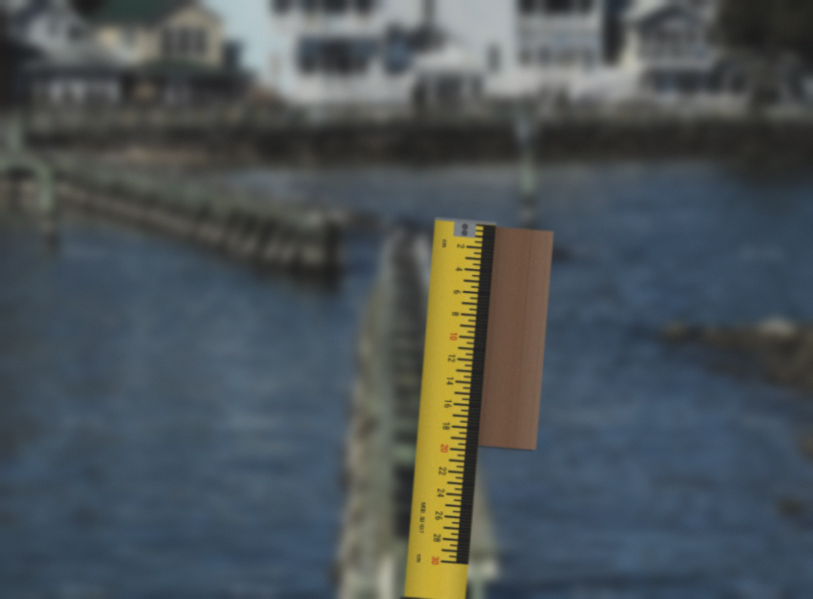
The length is 19.5 (cm)
